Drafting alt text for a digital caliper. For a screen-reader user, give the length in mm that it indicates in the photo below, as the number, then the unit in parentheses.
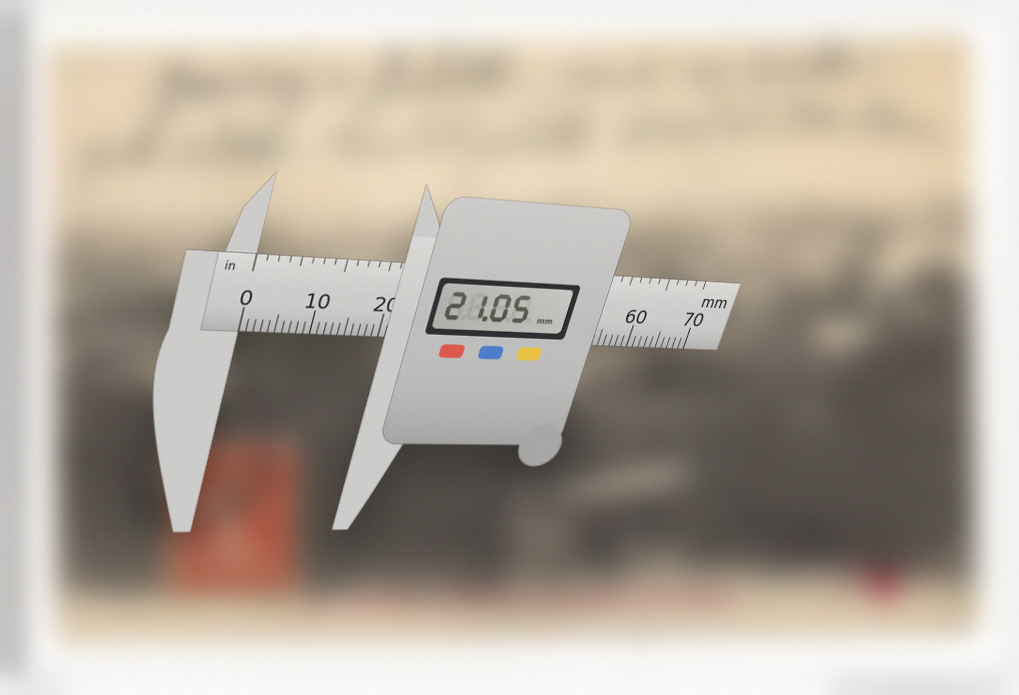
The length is 21.05 (mm)
